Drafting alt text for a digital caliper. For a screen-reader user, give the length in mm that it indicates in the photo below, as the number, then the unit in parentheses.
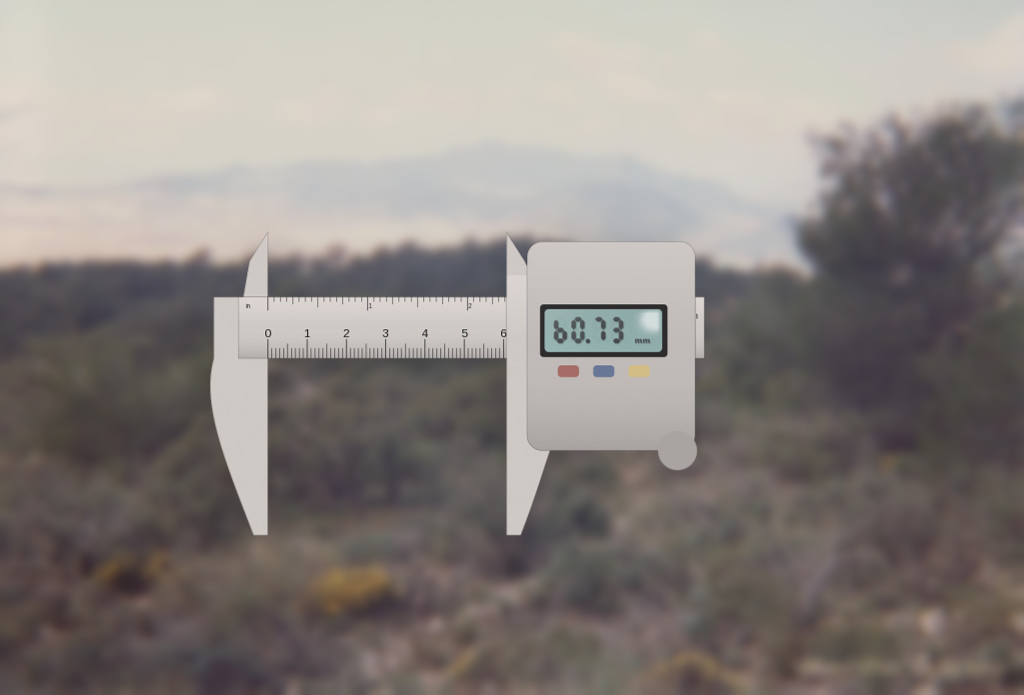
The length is 60.73 (mm)
